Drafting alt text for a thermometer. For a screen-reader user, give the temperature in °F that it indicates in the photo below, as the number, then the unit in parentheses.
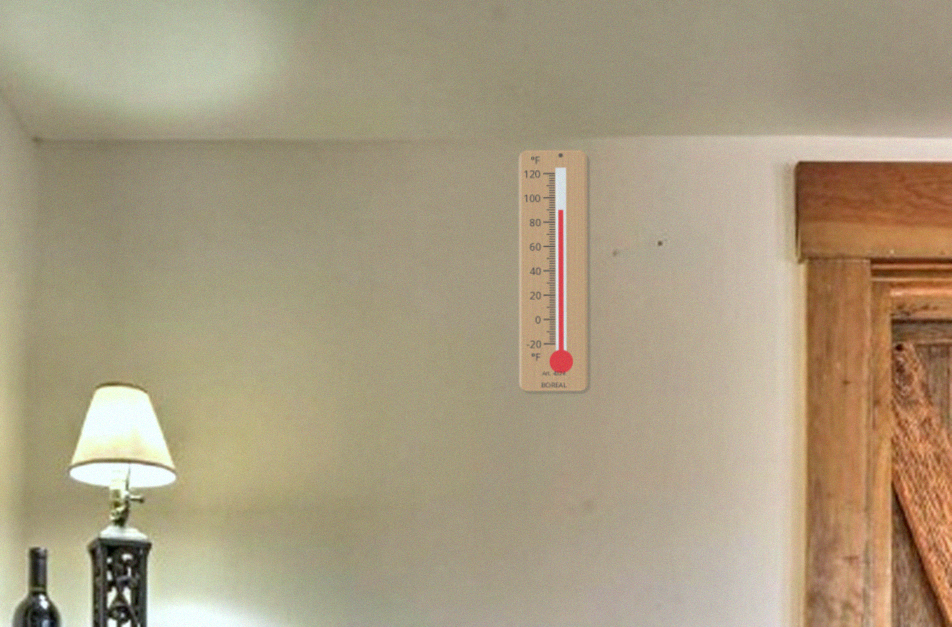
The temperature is 90 (°F)
